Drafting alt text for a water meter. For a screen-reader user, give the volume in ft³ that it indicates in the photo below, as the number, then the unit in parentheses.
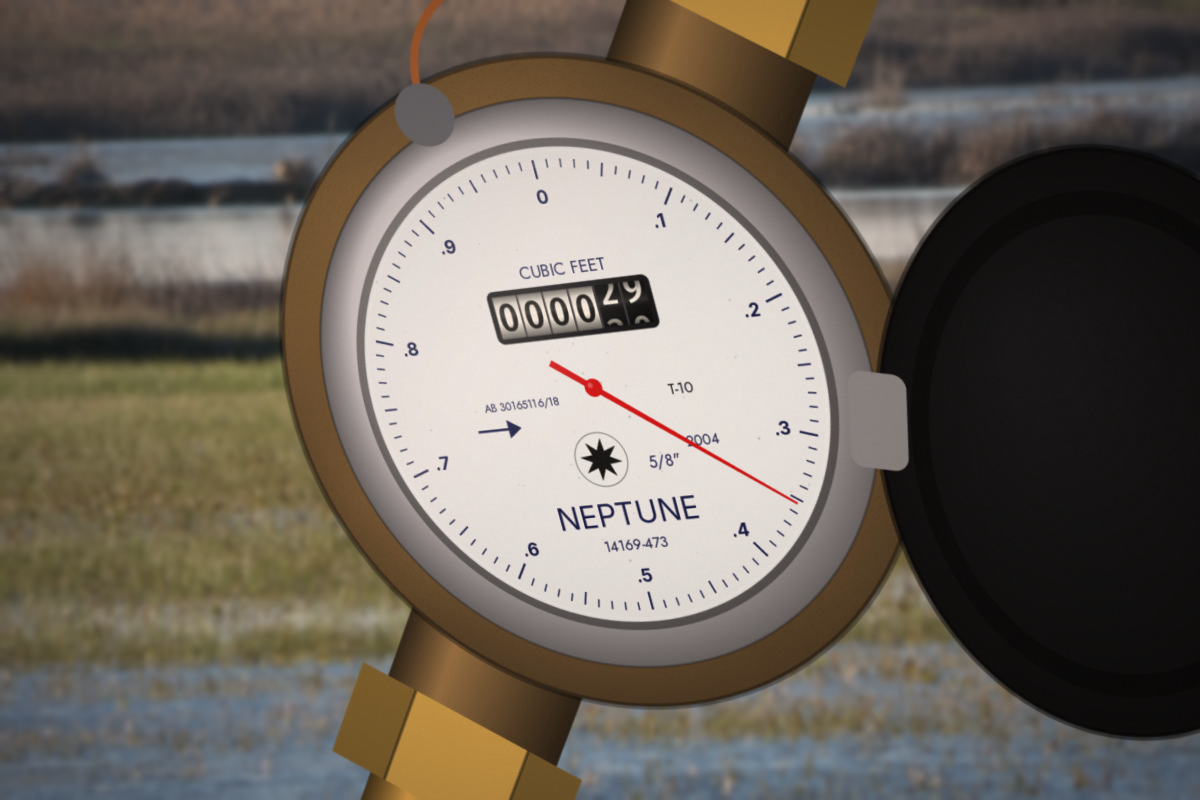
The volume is 29.35 (ft³)
